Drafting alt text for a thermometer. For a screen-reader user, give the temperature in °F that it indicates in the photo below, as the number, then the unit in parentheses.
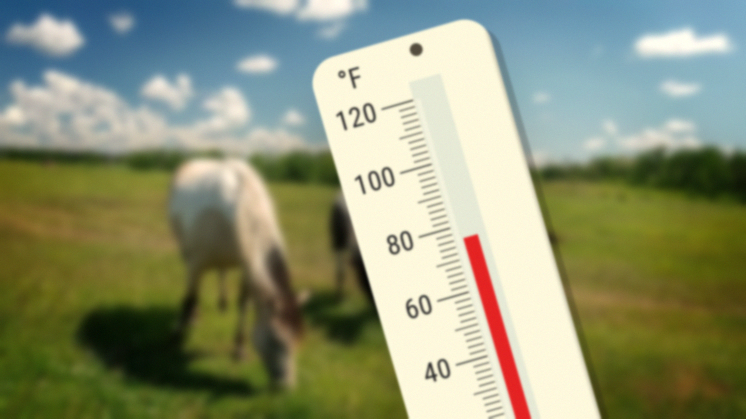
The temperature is 76 (°F)
